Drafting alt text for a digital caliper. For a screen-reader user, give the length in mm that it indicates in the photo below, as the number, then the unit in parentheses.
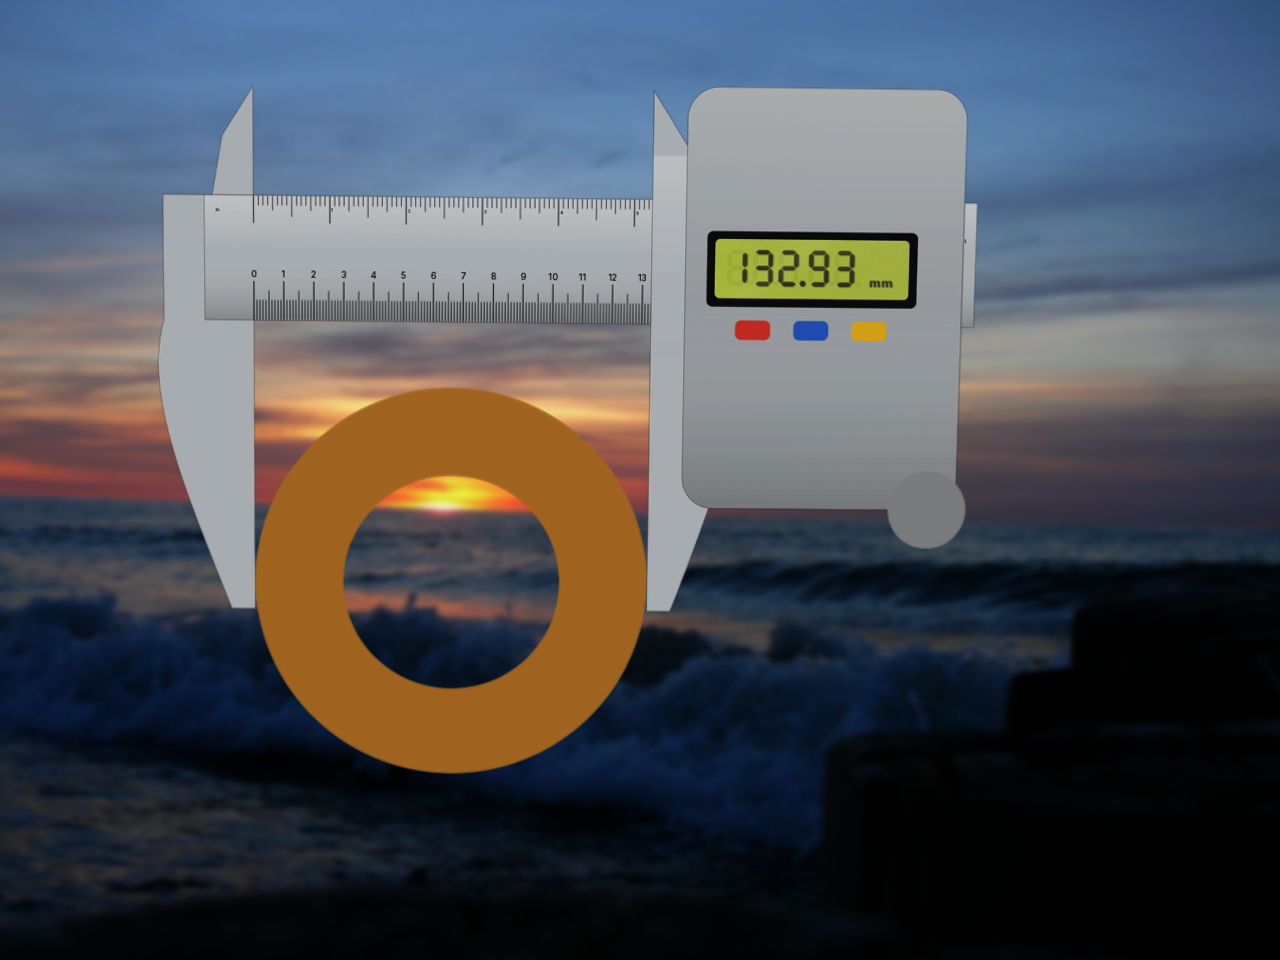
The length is 132.93 (mm)
